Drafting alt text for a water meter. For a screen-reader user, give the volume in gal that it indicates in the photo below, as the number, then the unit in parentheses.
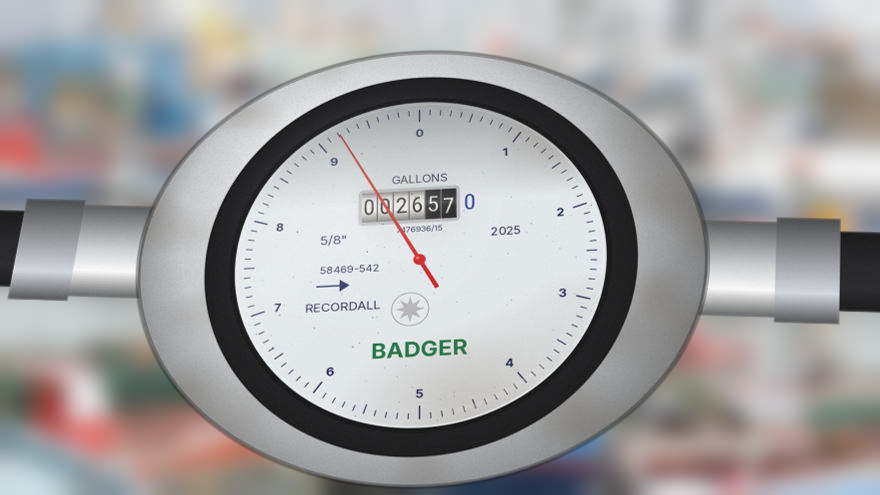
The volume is 26569.2 (gal)
